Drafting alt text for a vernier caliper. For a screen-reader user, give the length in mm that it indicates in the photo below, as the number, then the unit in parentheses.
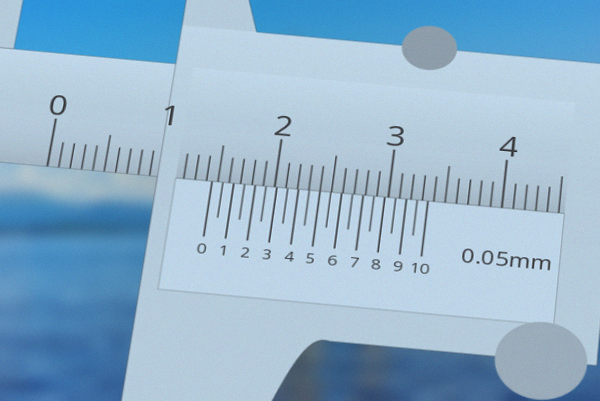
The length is 14.5 (mm)
